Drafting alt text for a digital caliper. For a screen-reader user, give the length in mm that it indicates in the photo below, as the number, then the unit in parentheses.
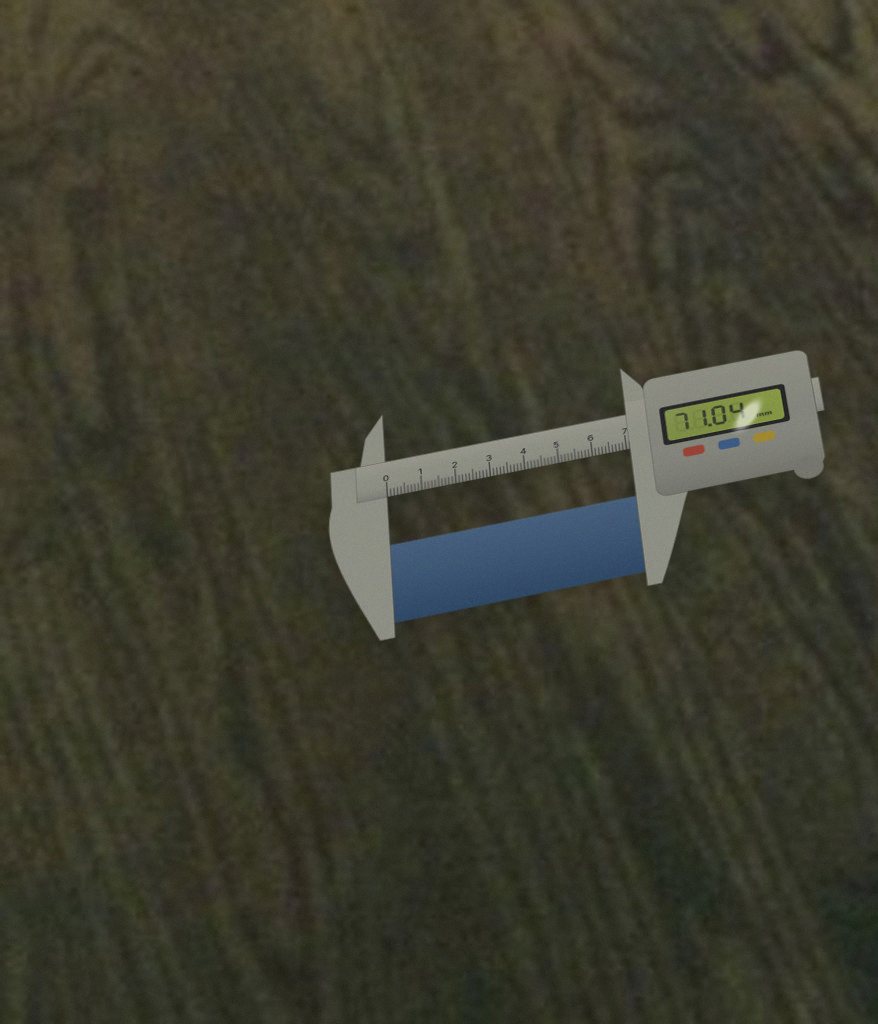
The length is 71.04 (mm)
